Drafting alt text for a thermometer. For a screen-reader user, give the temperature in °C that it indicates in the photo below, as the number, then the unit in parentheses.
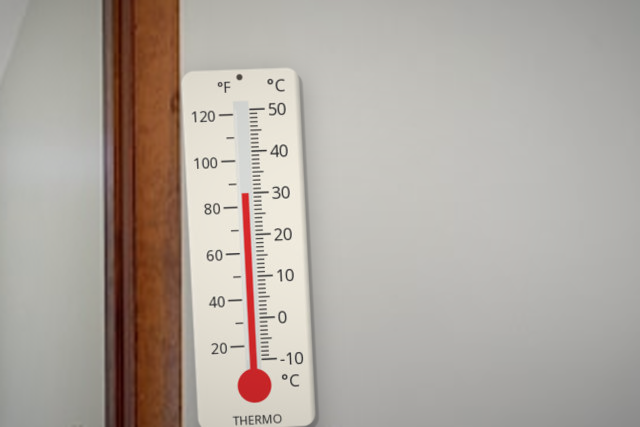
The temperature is 30 (°C)
